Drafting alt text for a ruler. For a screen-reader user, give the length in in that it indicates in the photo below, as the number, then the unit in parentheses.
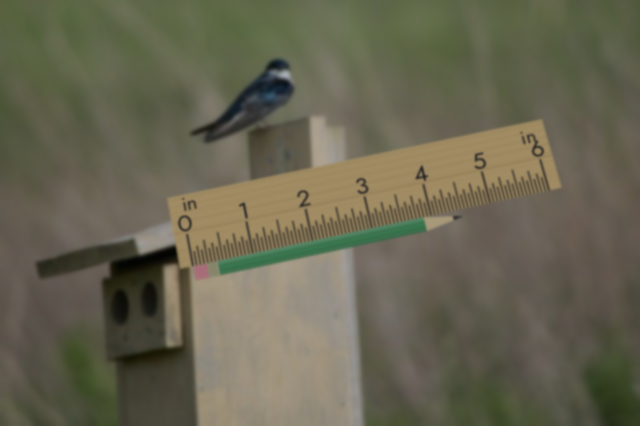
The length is 4.5 (in)
